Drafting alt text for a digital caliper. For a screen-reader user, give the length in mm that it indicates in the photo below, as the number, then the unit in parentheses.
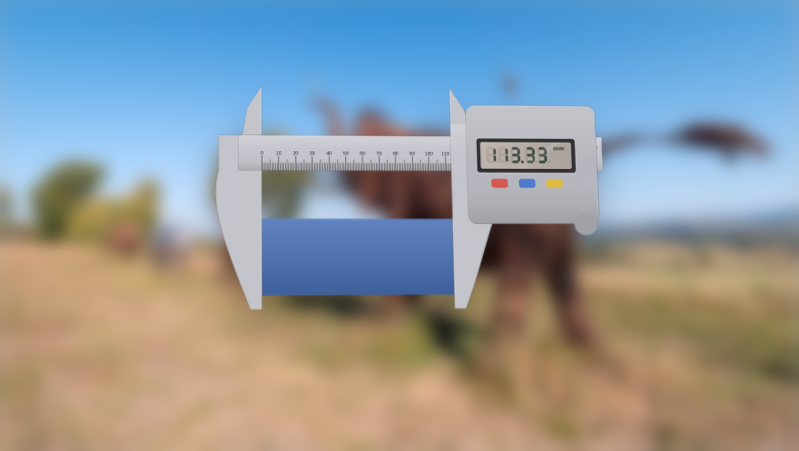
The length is 113.33 (mm)
